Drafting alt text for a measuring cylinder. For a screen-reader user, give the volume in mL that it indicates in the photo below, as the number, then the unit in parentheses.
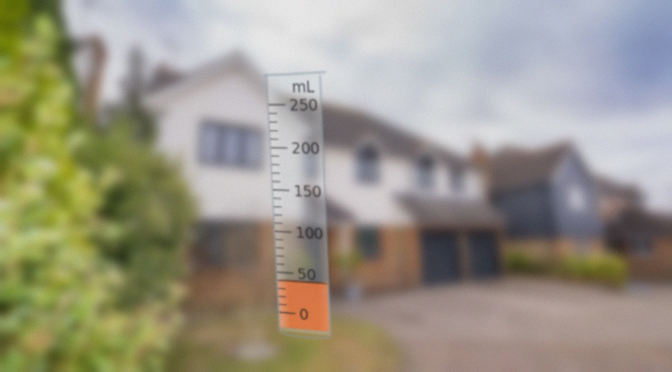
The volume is 40 (mL)
